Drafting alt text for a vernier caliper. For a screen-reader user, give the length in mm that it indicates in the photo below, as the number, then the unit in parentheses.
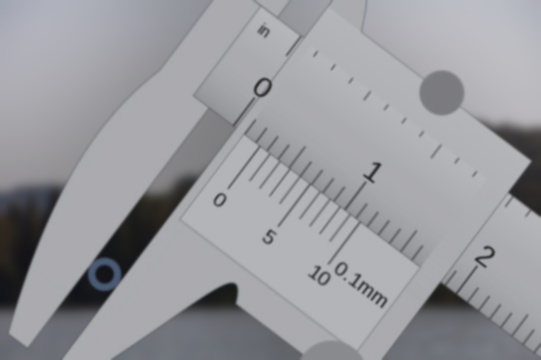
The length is 2.4 (mm)
